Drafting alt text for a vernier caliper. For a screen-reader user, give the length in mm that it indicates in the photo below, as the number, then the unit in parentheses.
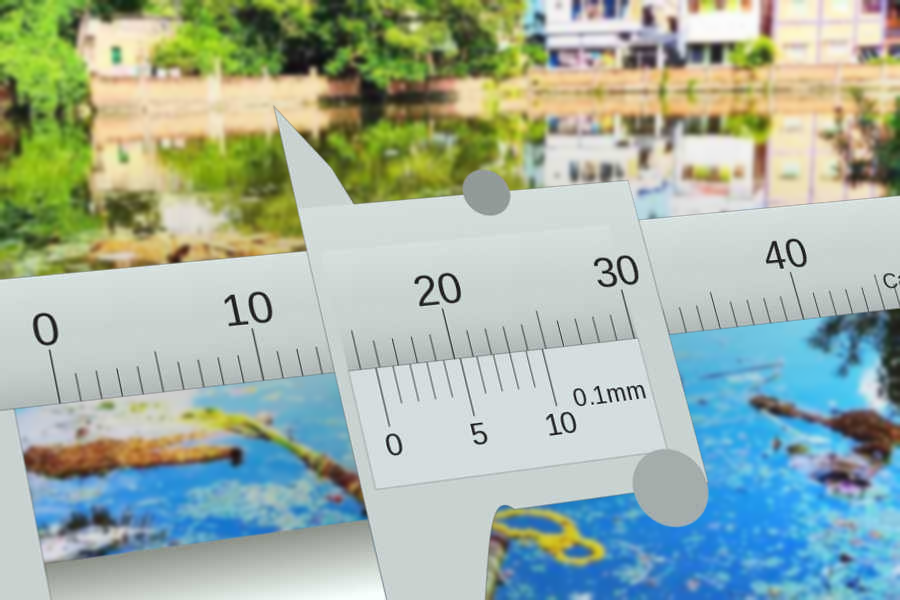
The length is 15.8 (mm)
